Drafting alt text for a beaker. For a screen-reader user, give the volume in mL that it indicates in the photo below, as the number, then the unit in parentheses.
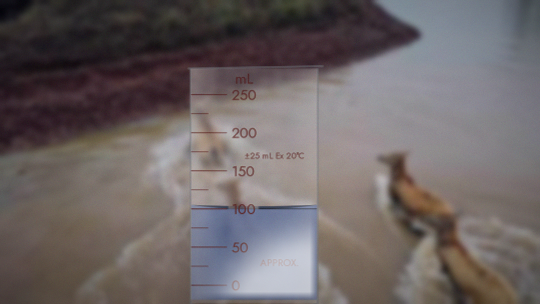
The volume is 100 (mL)
